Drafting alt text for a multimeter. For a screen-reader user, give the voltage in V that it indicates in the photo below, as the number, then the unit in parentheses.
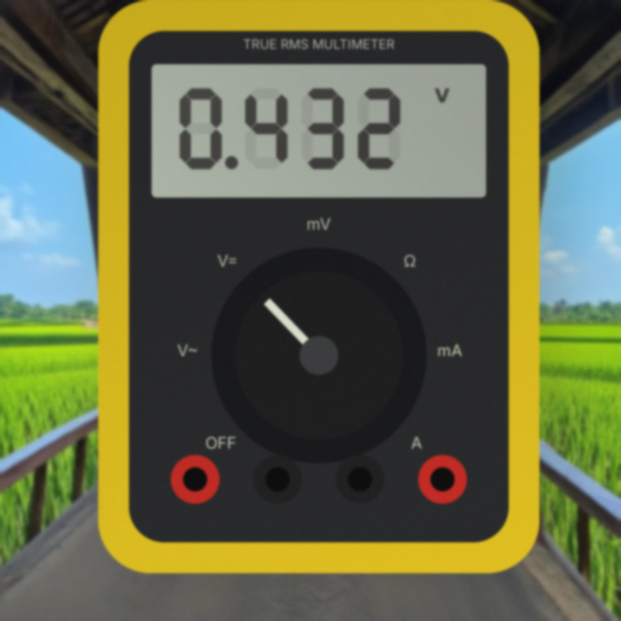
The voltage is 0.432 (V)
